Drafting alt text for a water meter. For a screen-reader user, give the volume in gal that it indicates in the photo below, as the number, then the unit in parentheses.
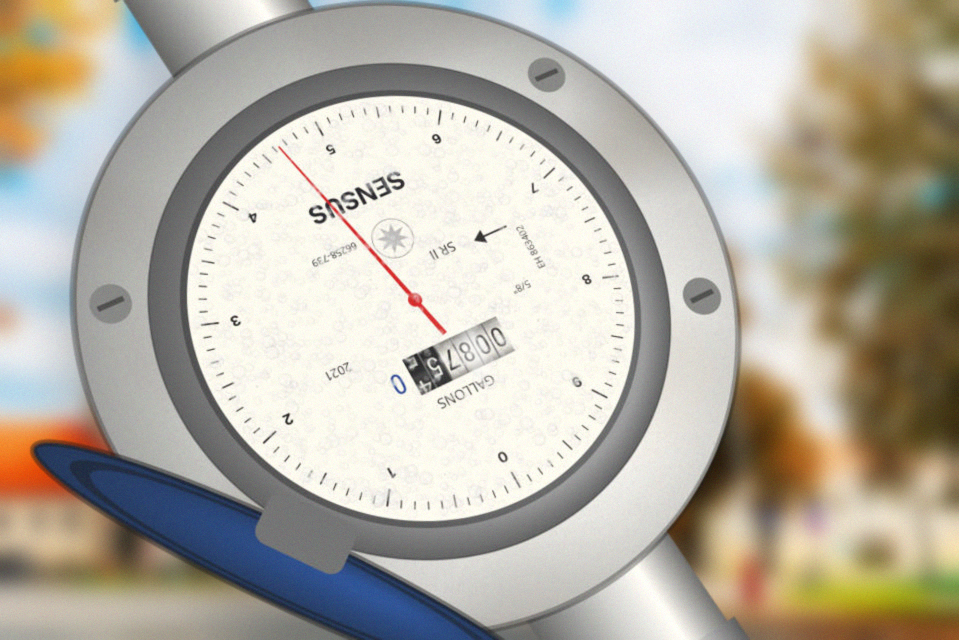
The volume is 87544.6 (gal)
